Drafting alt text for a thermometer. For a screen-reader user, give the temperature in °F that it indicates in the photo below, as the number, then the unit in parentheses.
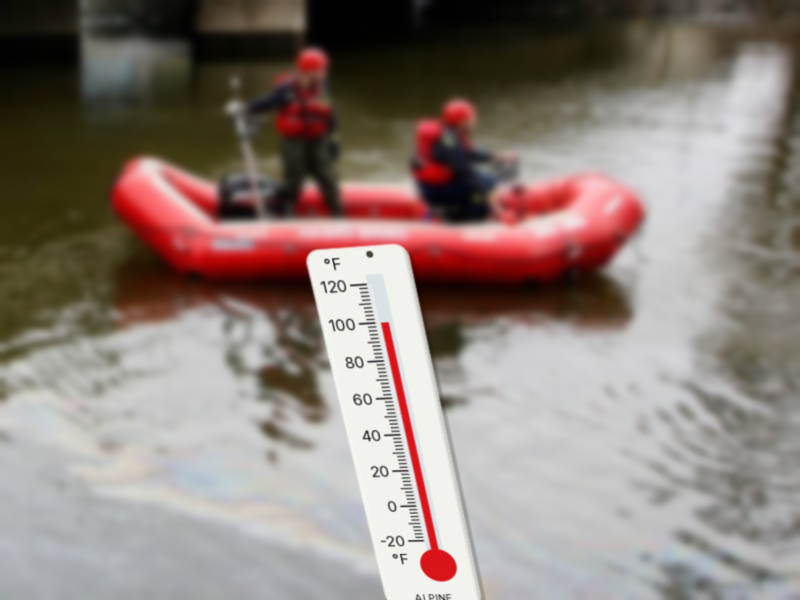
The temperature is 100 (°F)
